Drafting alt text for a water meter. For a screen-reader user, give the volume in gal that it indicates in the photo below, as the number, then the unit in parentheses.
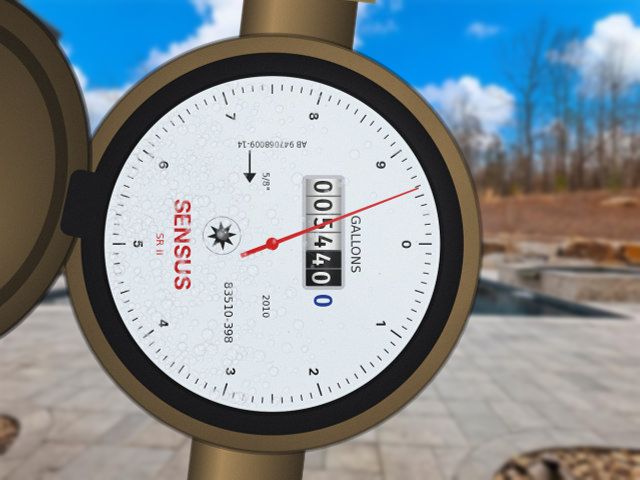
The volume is 54399.4 (gal)
